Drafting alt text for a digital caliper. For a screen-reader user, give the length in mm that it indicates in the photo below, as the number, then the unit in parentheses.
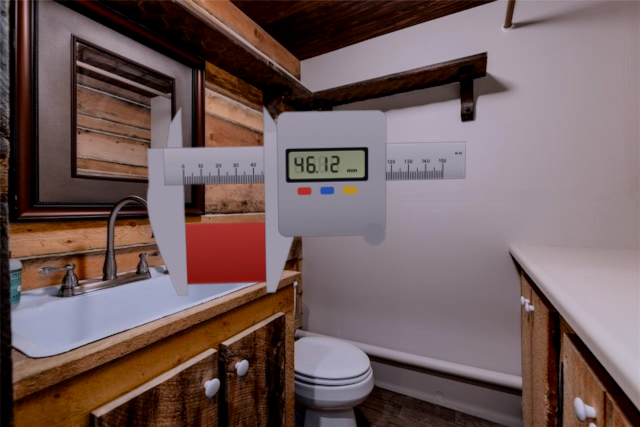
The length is 46.12 (mm)
